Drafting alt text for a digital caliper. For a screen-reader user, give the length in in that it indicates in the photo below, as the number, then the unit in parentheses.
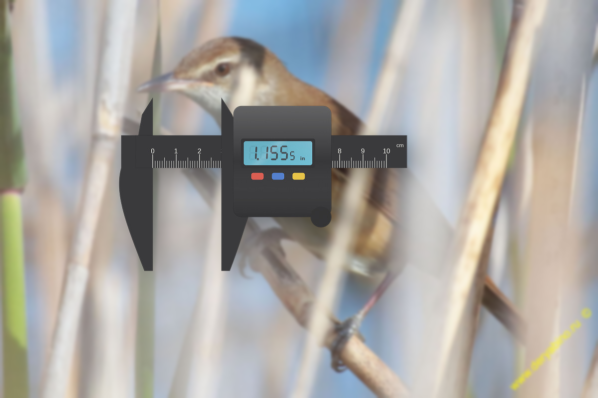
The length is 1.1555 (in)
